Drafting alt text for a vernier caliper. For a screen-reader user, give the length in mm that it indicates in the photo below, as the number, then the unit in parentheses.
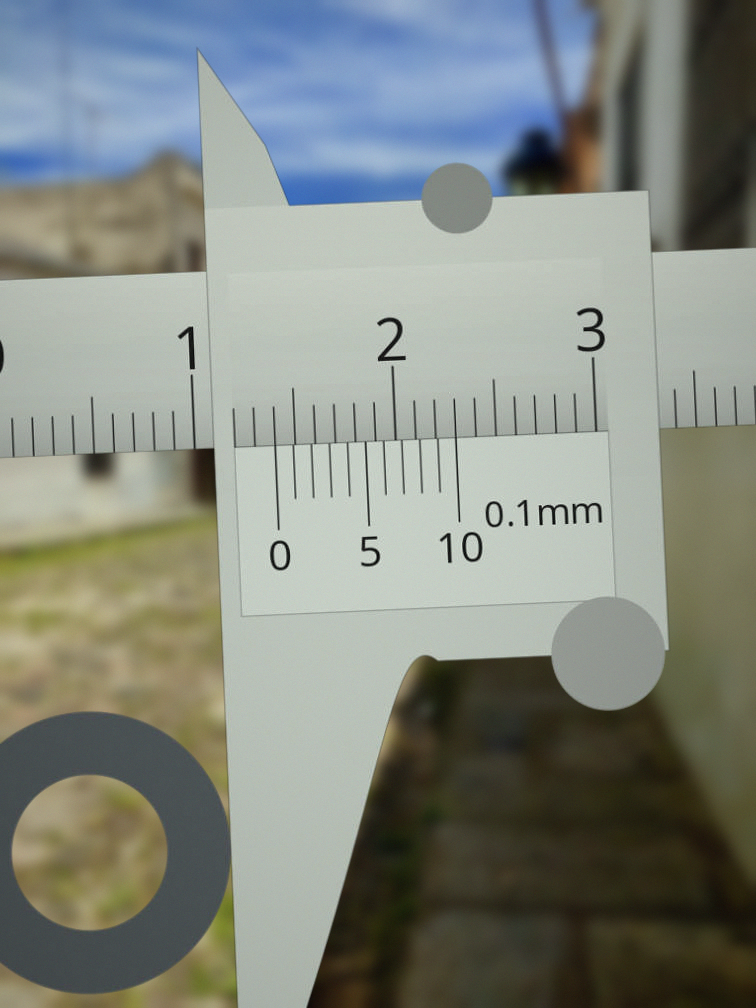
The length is 14.0 (mm)
